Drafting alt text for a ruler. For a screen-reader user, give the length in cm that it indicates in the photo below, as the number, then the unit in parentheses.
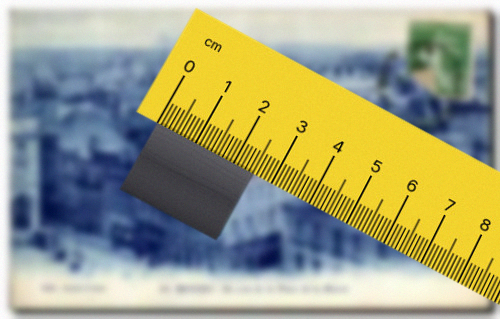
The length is 2.5 (cm)
